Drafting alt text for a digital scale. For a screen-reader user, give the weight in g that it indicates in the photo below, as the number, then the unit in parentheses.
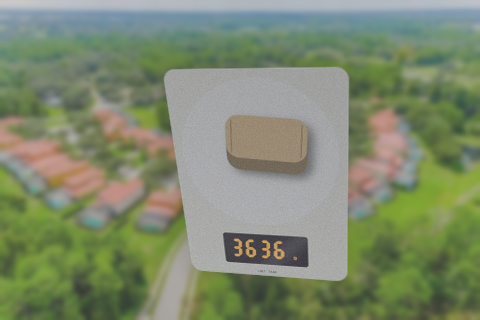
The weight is 3636 (g)
